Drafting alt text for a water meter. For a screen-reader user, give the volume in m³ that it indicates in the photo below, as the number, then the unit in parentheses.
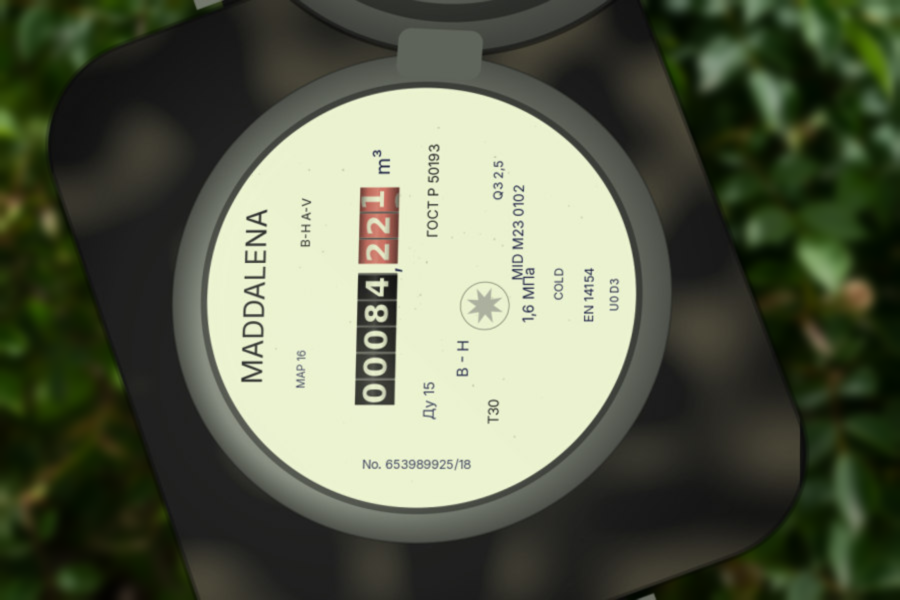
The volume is 84.221 (m³)
